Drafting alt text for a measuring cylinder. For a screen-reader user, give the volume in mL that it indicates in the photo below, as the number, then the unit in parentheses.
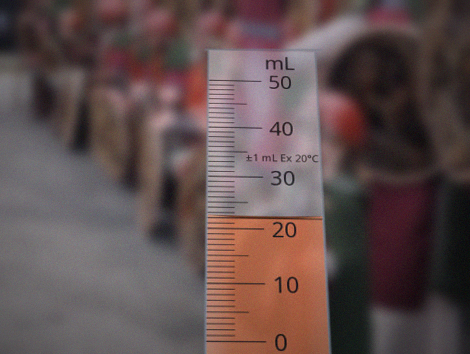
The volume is 22 (mL)
